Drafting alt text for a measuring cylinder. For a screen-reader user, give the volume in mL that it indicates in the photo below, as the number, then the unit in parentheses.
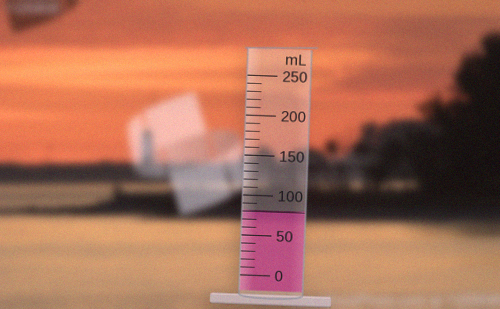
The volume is 80 (mL)
